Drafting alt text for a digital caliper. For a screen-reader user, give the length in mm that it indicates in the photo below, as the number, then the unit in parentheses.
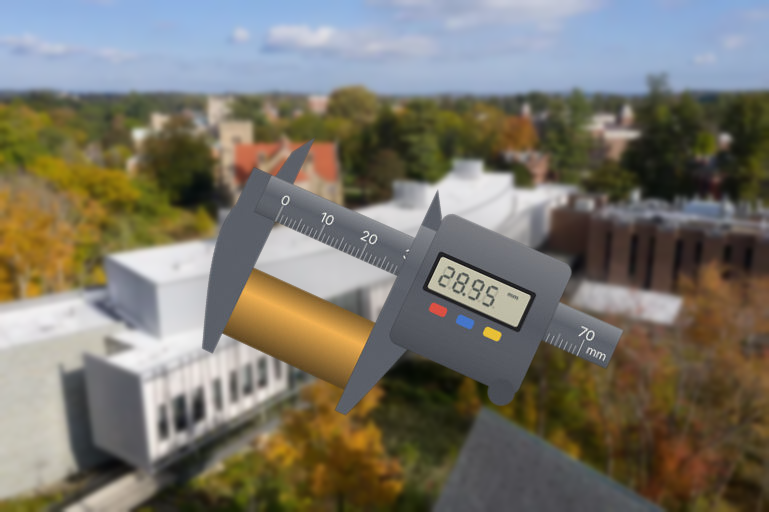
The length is 28.95 (mm)
